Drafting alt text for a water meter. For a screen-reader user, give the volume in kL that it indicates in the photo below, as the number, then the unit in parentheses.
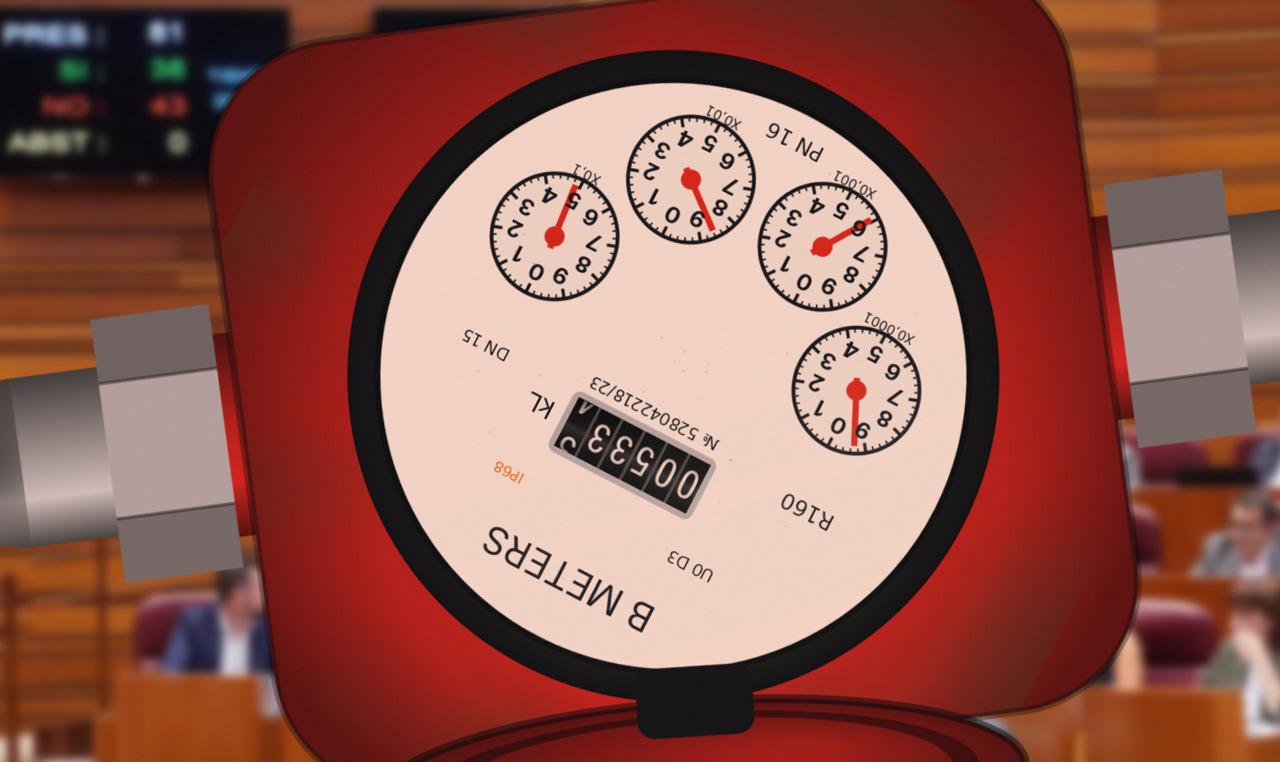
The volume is 5333.4859 (kL)
